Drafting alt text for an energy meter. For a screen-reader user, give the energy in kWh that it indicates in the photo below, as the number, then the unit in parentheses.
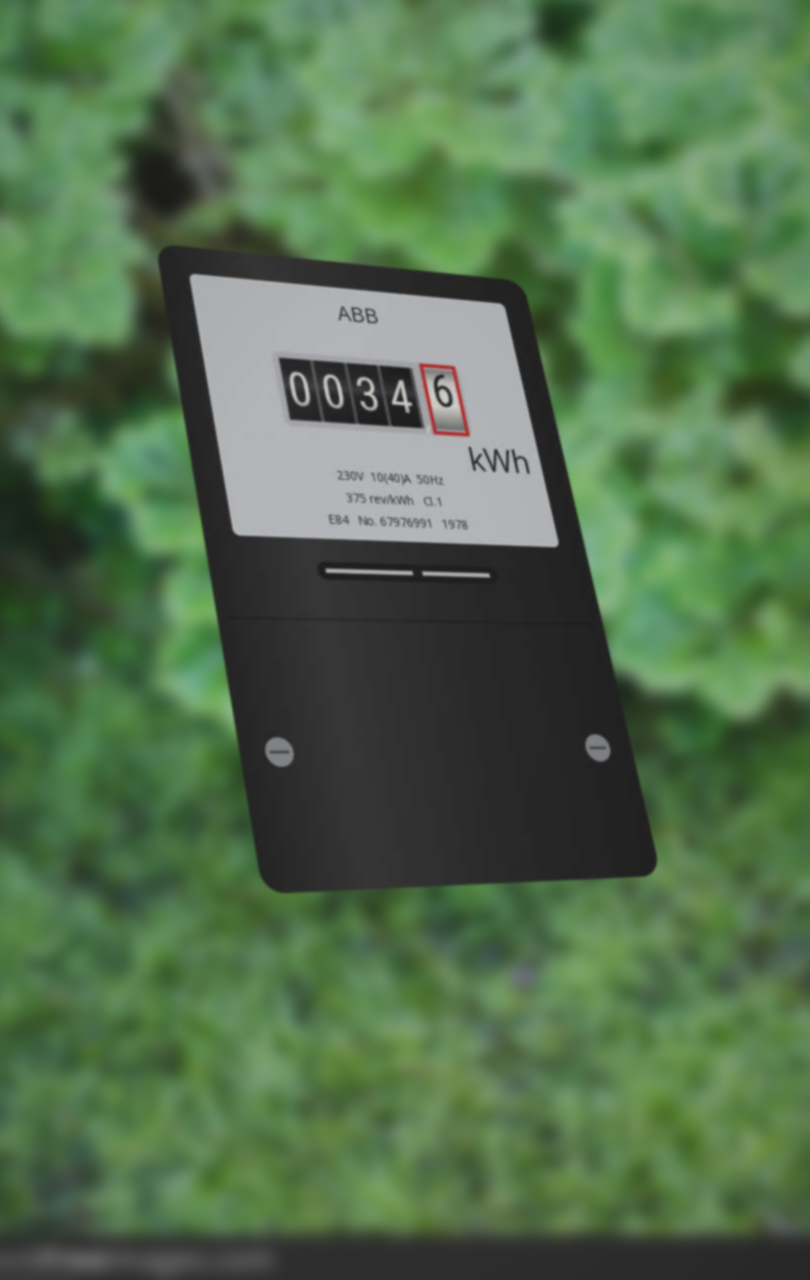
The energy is 34.6 (kWh)
